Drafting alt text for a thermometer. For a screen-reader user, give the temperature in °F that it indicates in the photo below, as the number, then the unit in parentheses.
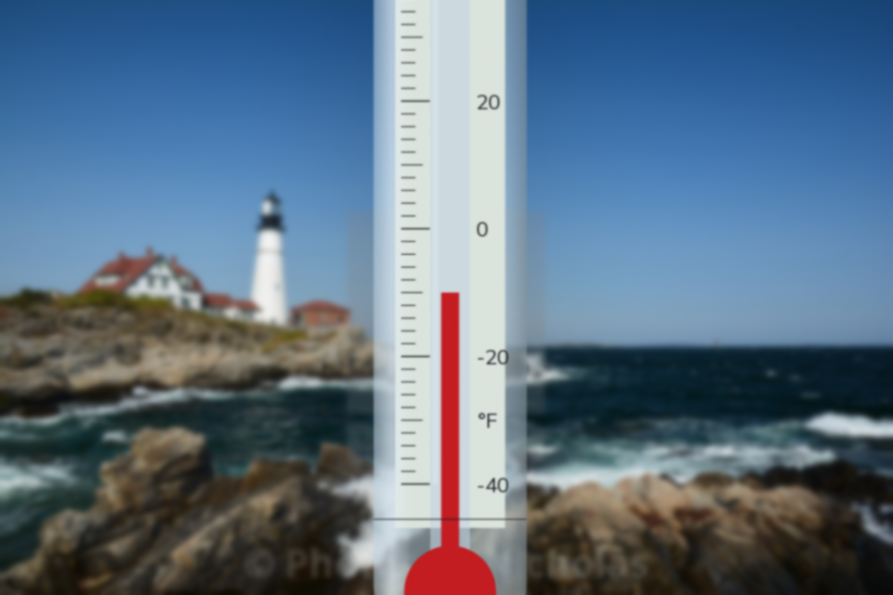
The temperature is -10 (°F)
